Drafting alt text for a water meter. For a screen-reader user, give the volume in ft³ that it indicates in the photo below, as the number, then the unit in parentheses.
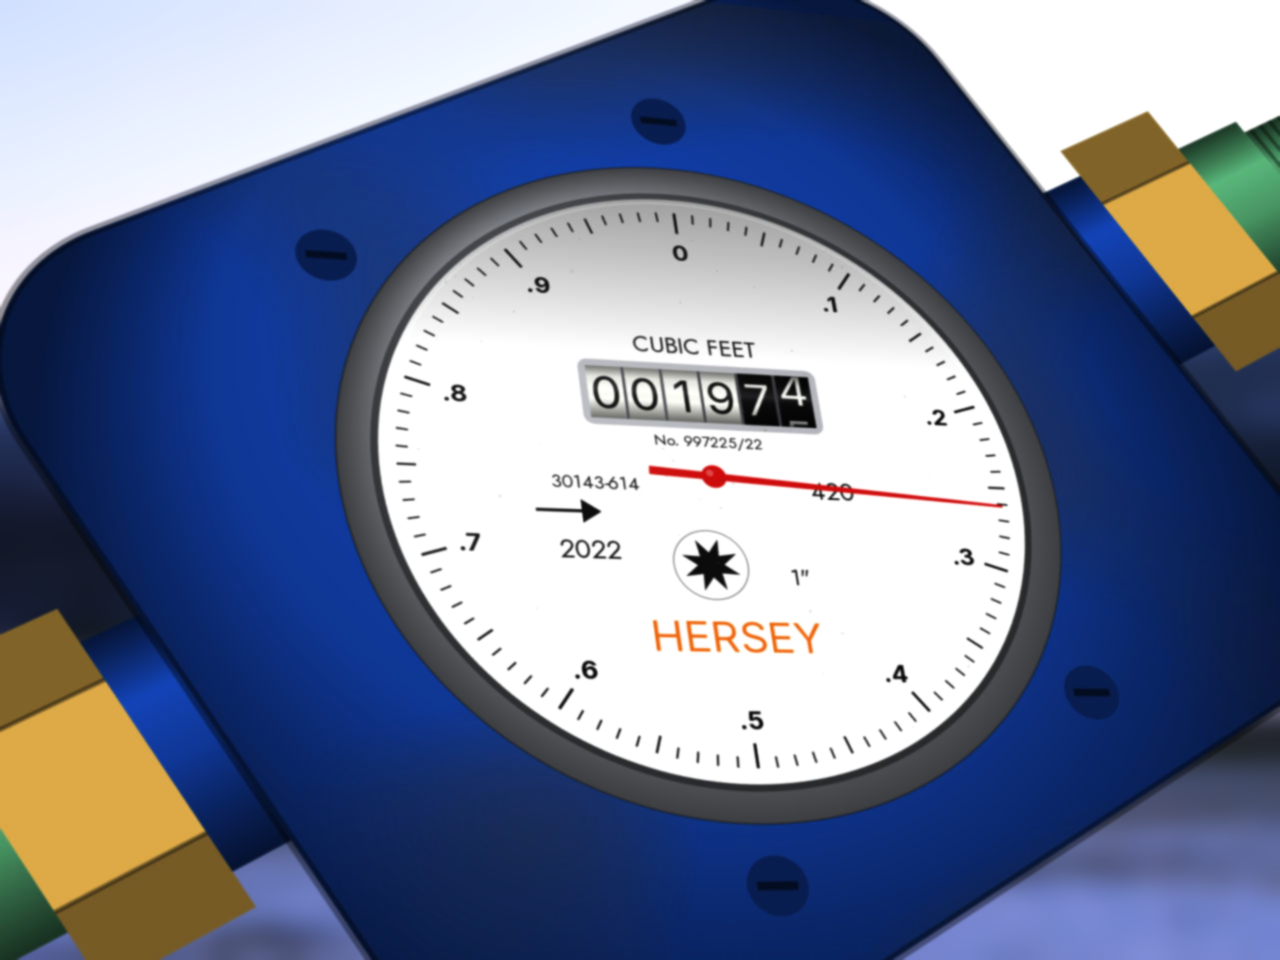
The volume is 1974.26 (ft³)
